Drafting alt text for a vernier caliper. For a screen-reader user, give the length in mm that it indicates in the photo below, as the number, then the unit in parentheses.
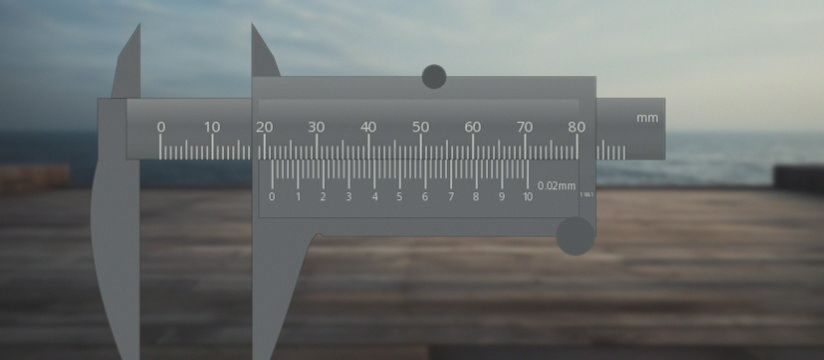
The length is 21.5 (mm)
